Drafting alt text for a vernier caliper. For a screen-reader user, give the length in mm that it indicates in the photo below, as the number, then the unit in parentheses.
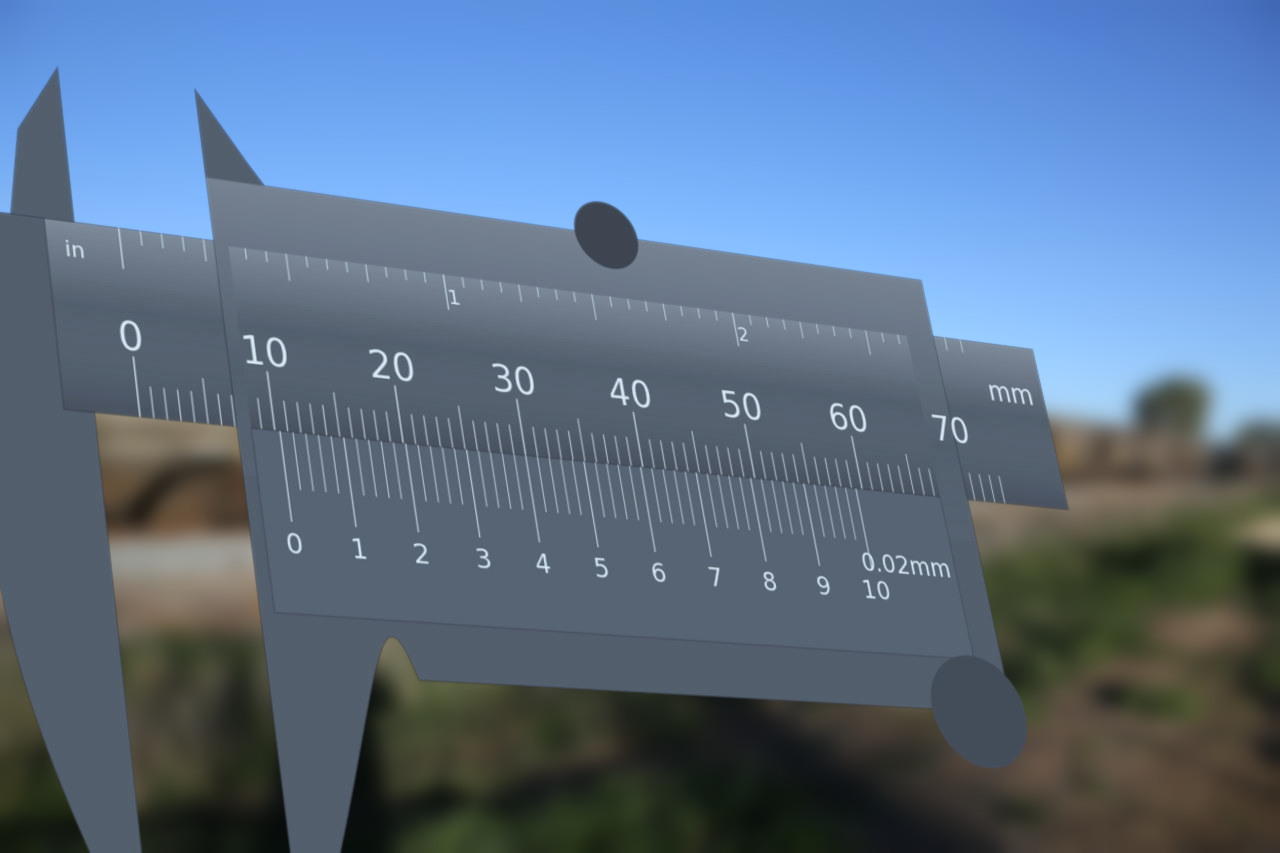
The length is 10.4 (mm)
